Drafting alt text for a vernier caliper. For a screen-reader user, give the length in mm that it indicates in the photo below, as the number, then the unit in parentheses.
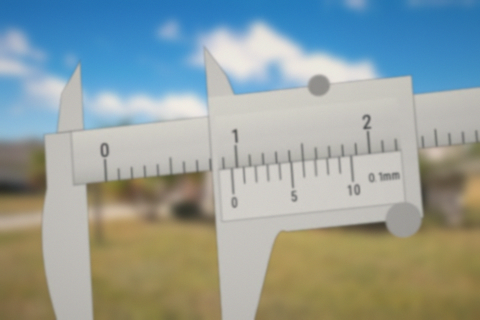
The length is 9.6 (mm)
